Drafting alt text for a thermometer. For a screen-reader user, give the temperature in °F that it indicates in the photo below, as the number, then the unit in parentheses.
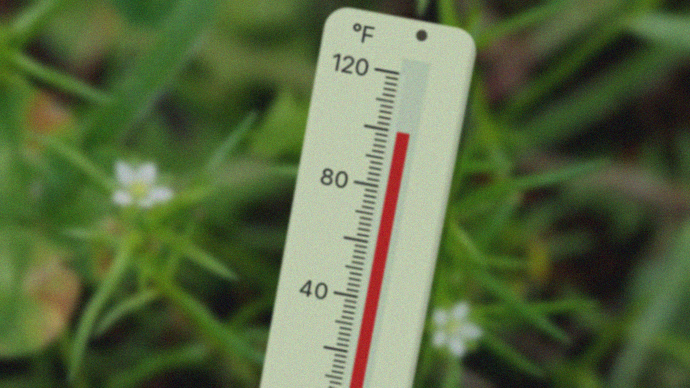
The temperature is 100 (°F)
